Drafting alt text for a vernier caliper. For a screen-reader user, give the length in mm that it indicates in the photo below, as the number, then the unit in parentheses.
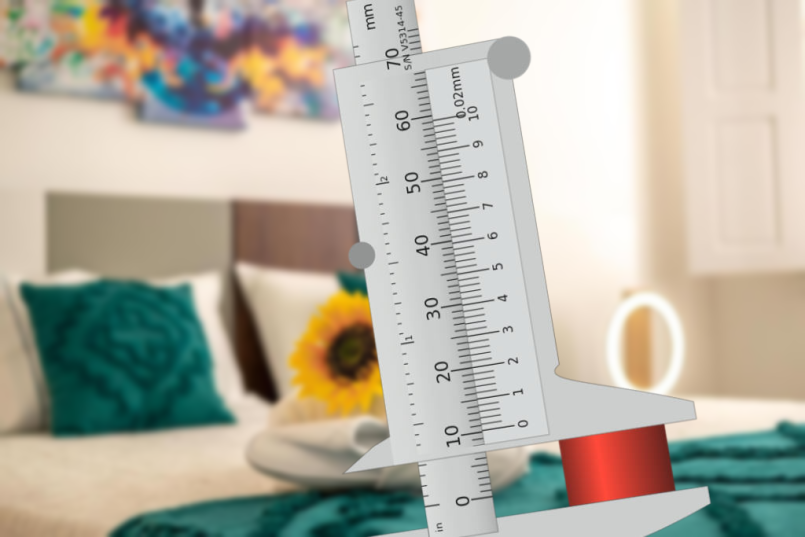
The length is 10.2 (mm)
